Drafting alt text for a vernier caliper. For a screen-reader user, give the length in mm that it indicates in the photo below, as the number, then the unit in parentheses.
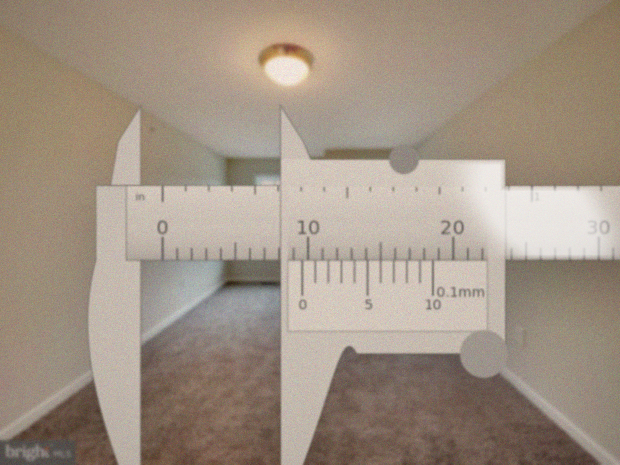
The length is 9.6 (mm)
